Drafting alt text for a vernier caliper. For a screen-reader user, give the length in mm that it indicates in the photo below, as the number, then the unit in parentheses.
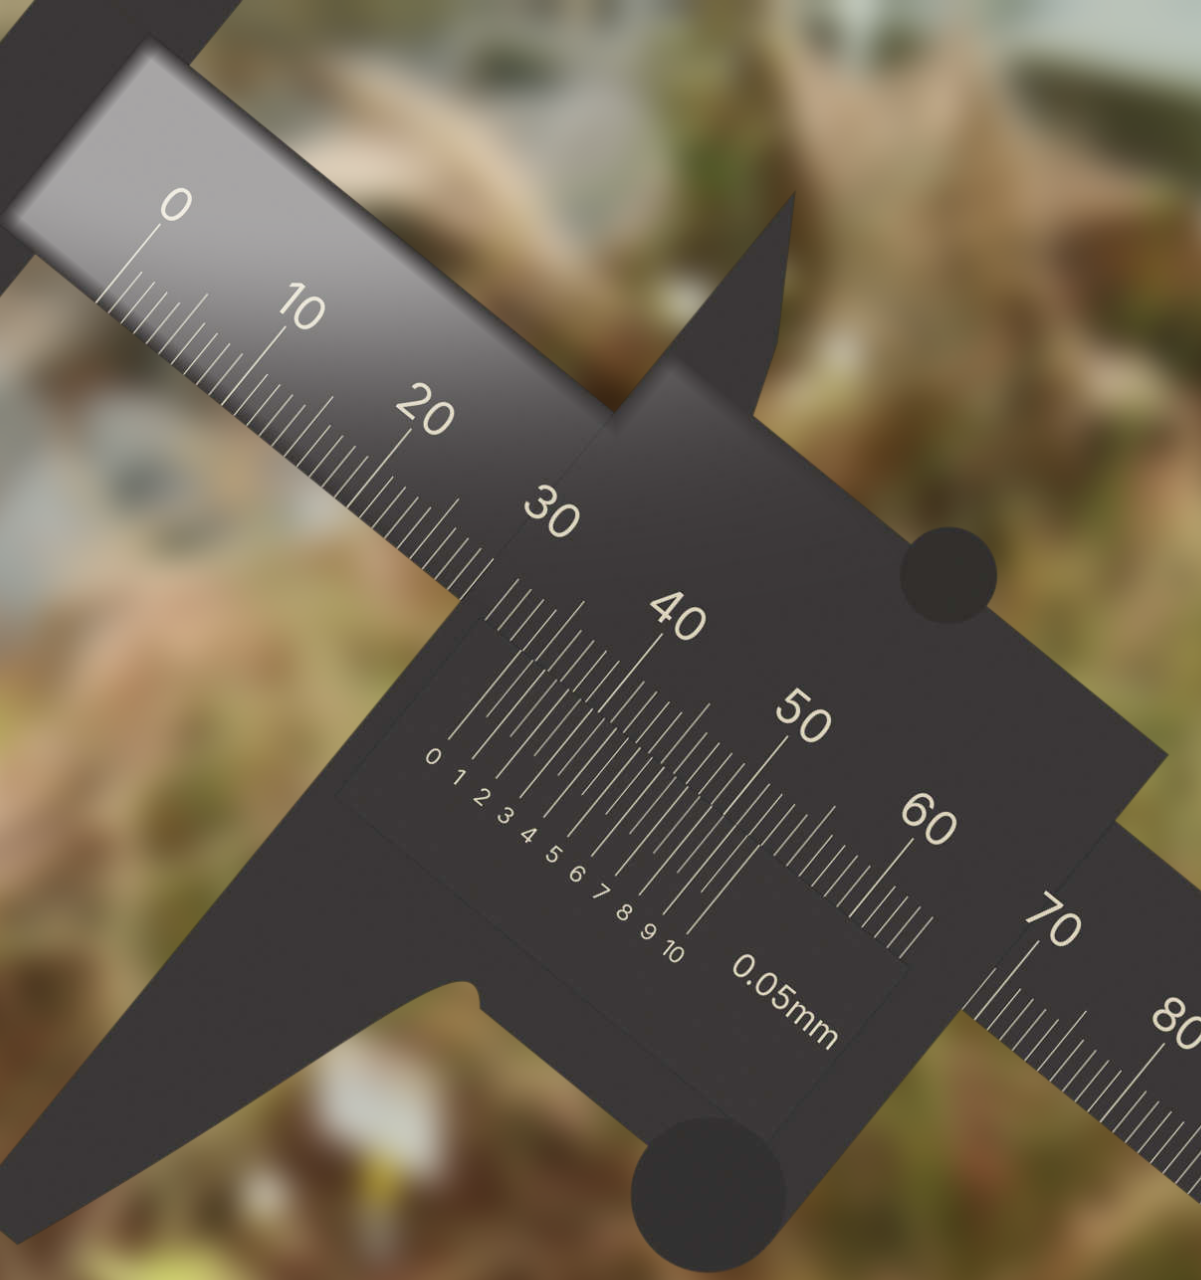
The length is 33.9 (mm)
